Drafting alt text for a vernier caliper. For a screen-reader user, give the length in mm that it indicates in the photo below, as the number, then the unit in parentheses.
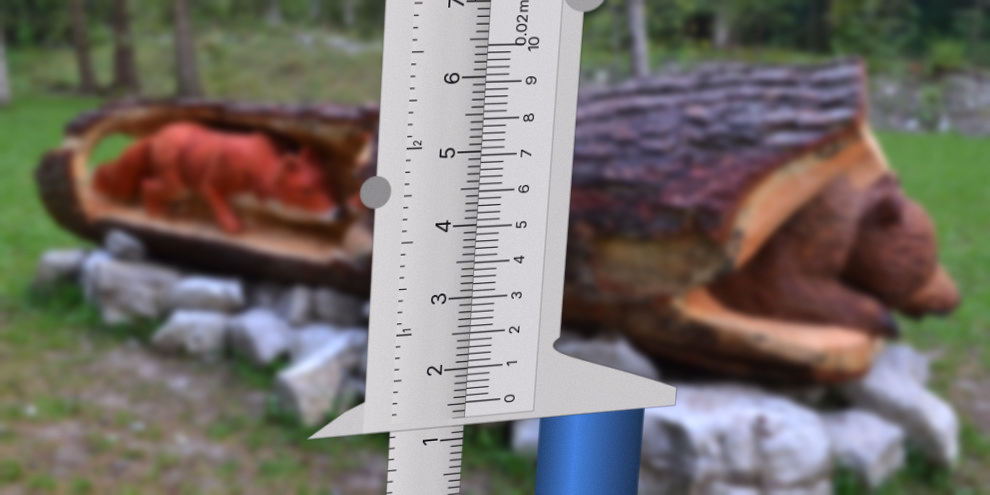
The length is 15.2 (mm)
